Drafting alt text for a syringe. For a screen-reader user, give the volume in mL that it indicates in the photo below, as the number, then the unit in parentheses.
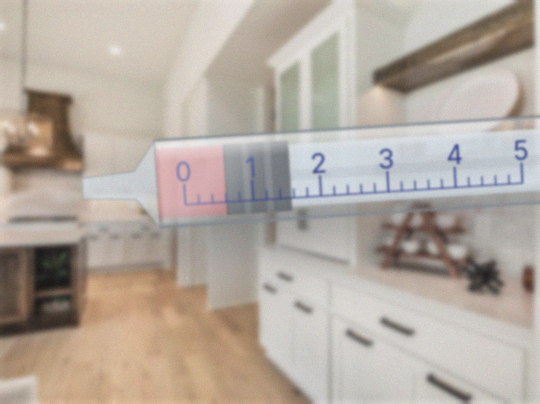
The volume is 0.6 (mL)
